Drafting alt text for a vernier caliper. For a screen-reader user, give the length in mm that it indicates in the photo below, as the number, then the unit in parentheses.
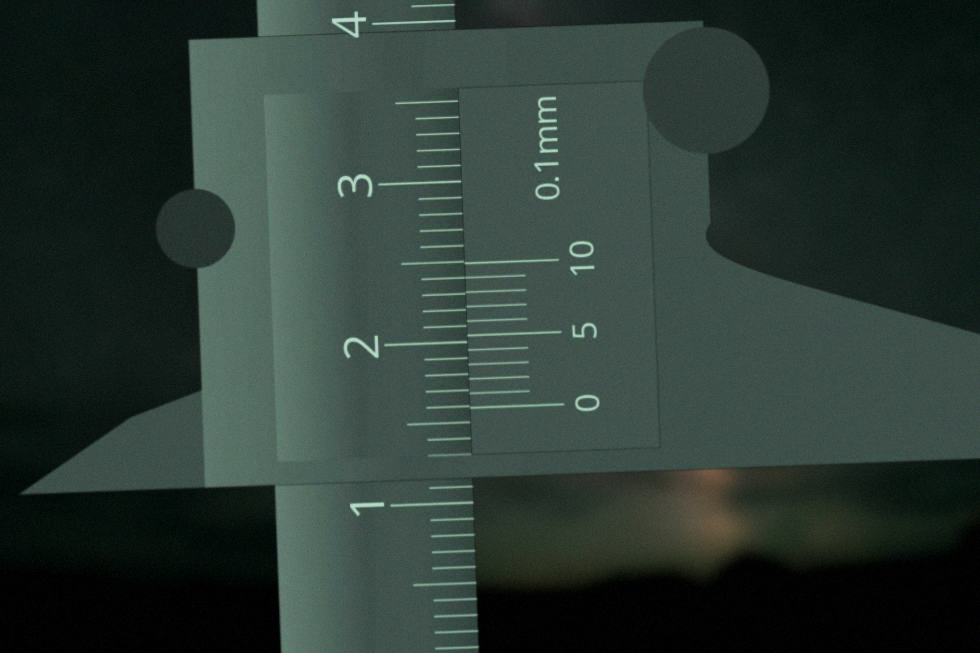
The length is 15.9 (mm)
